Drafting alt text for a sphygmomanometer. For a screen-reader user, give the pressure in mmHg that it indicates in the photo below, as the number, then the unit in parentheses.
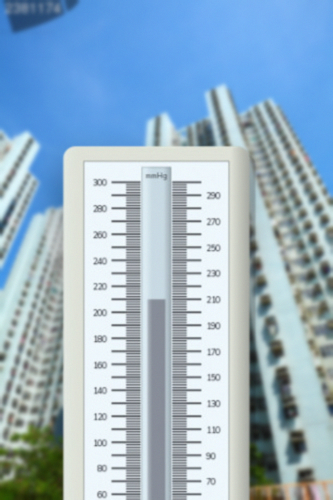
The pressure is 210 (mmHg)
